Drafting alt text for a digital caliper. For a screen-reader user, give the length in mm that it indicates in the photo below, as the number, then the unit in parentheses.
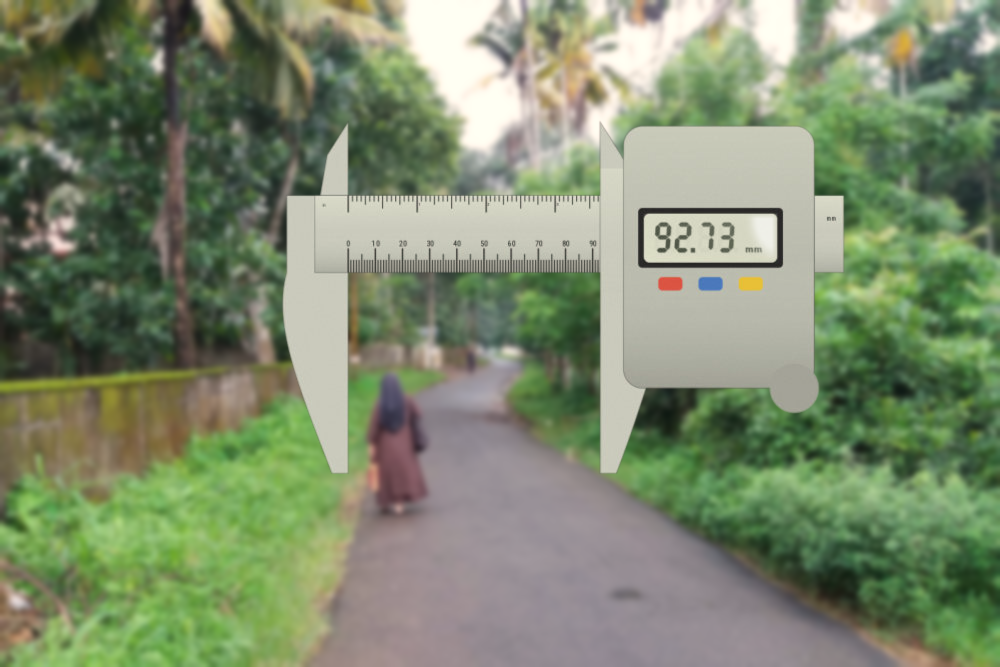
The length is 92.73 (mm)
